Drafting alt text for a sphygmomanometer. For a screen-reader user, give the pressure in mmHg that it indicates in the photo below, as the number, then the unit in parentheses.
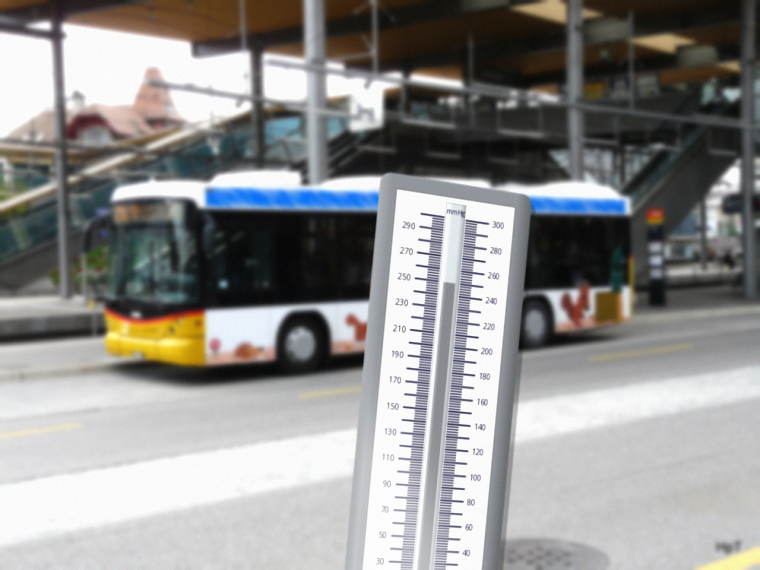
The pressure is 250 (mmHg)
